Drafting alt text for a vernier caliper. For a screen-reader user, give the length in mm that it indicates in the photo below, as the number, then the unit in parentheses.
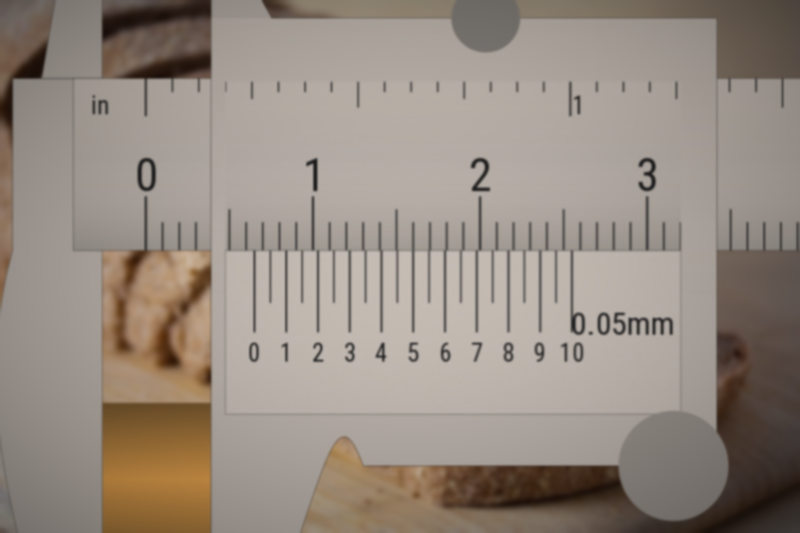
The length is 6.5 (mm)
